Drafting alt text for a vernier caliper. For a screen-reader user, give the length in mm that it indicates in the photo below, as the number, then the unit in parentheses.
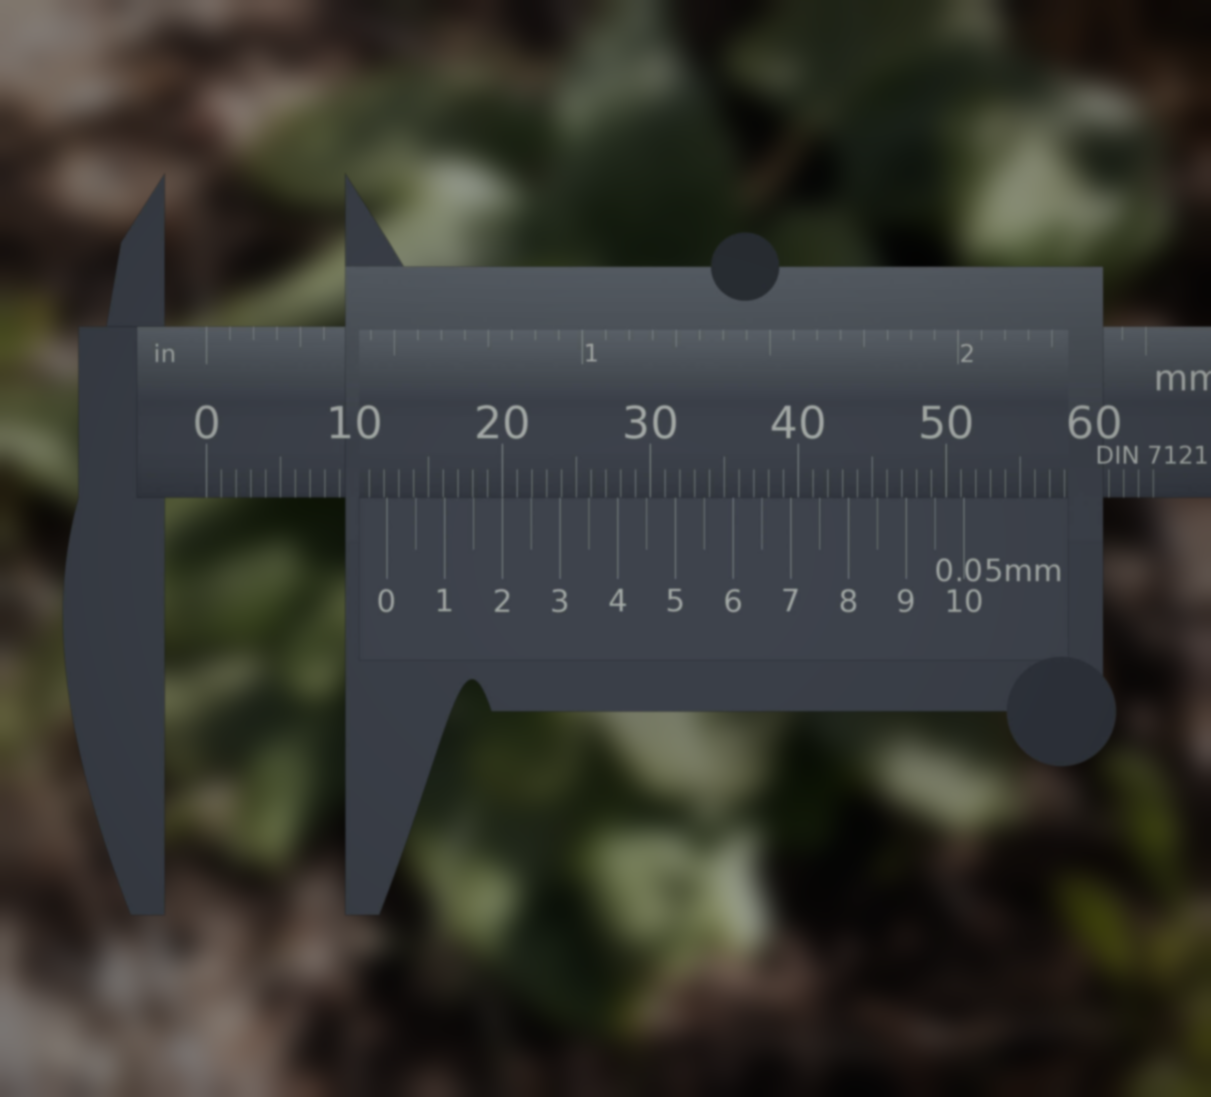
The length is 12.2 (mm)
